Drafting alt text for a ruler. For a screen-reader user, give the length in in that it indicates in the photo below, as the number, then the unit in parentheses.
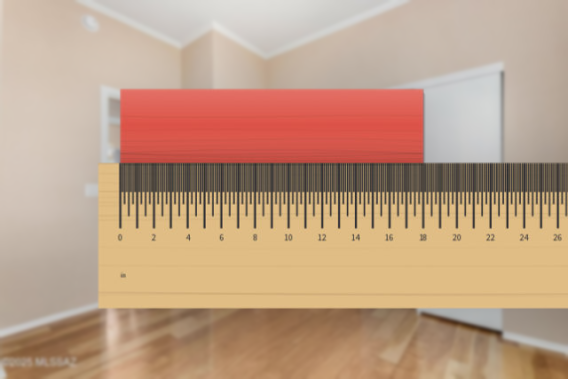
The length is 18 (in)
